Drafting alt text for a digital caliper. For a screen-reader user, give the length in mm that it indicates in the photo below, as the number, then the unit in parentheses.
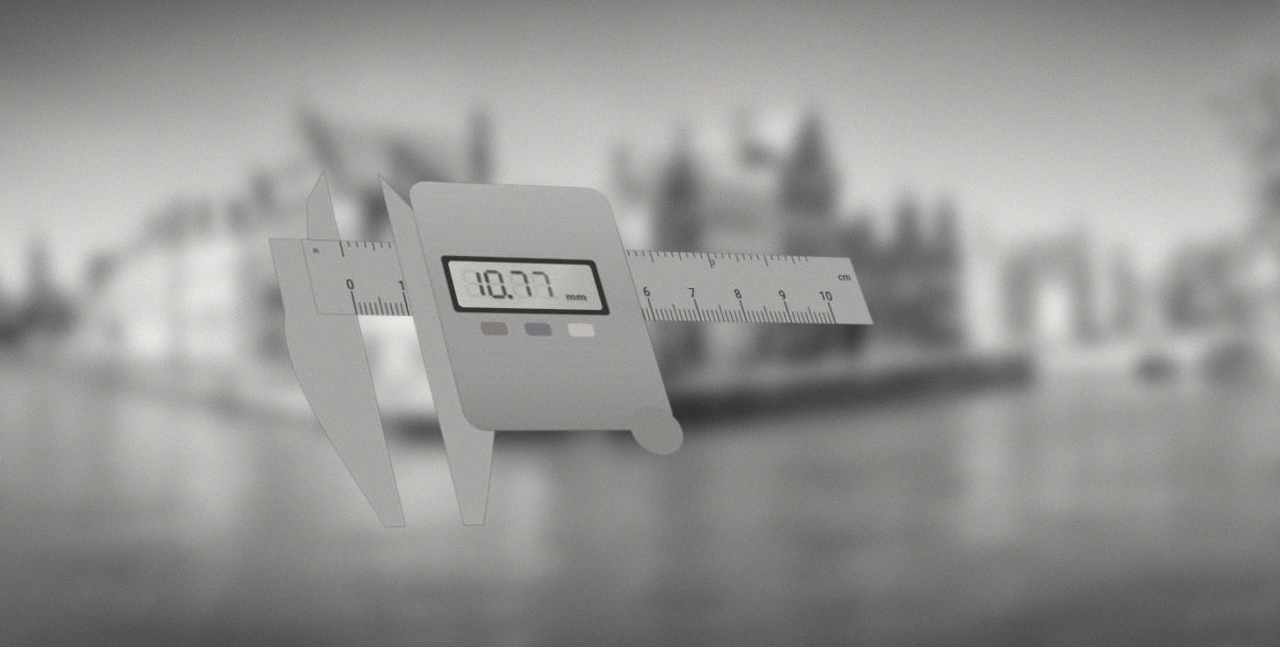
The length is 10.77 (mm)
